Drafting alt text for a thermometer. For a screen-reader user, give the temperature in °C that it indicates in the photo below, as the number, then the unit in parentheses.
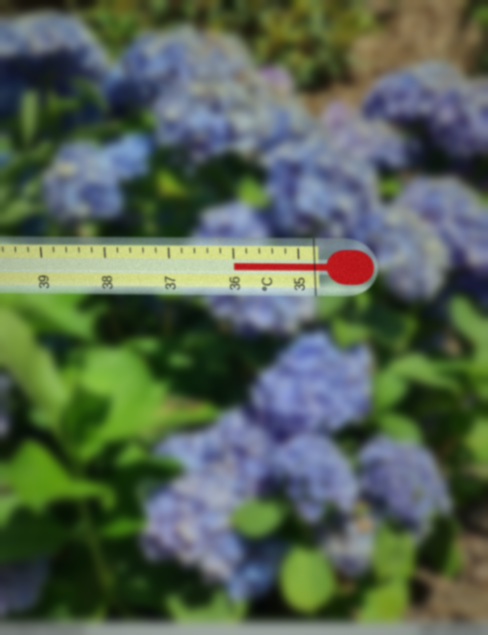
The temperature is 36 (°C)
